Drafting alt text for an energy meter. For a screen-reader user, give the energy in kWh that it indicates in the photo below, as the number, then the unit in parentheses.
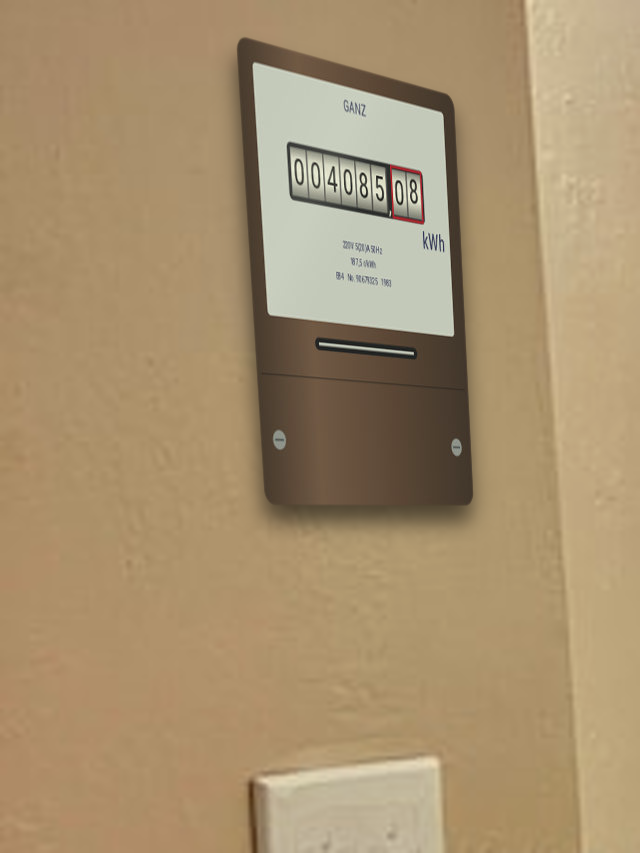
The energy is 4085.08 (kWh)
